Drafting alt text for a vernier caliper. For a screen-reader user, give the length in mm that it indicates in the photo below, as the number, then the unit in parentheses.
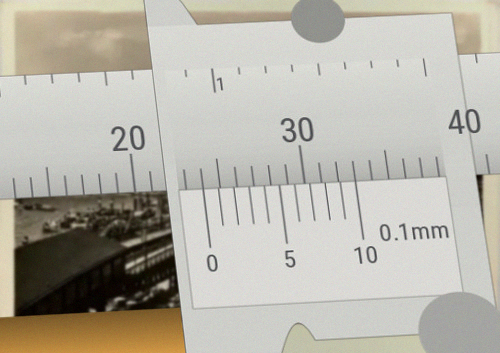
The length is 24.0 (mm)
